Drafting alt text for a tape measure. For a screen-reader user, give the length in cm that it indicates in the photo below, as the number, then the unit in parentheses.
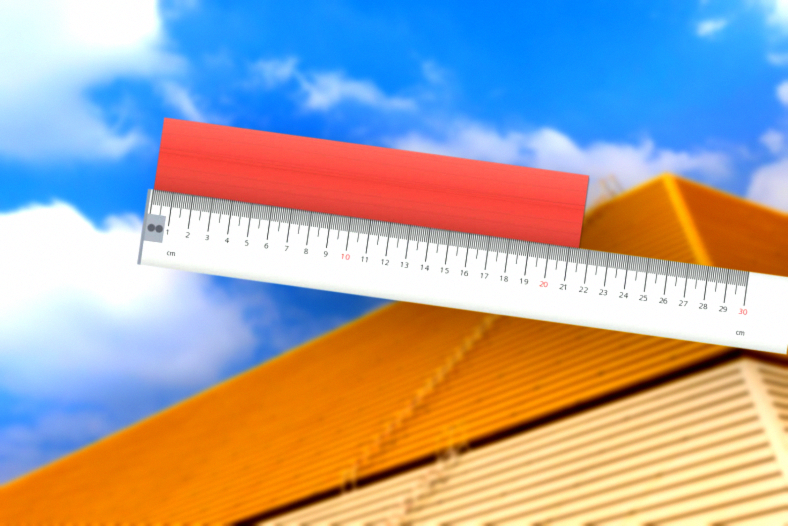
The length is 21.5 (cm)
